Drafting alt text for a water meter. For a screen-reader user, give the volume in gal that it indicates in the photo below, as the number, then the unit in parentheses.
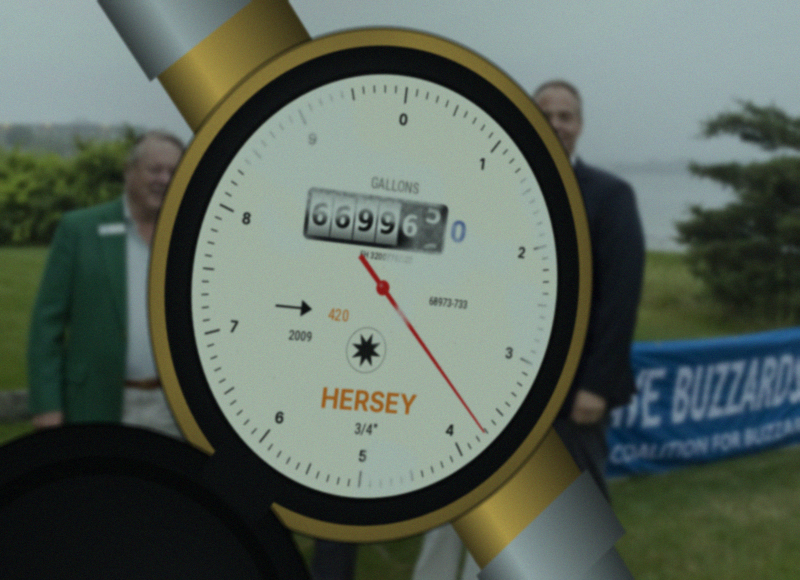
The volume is 6699653.7 (gal)
